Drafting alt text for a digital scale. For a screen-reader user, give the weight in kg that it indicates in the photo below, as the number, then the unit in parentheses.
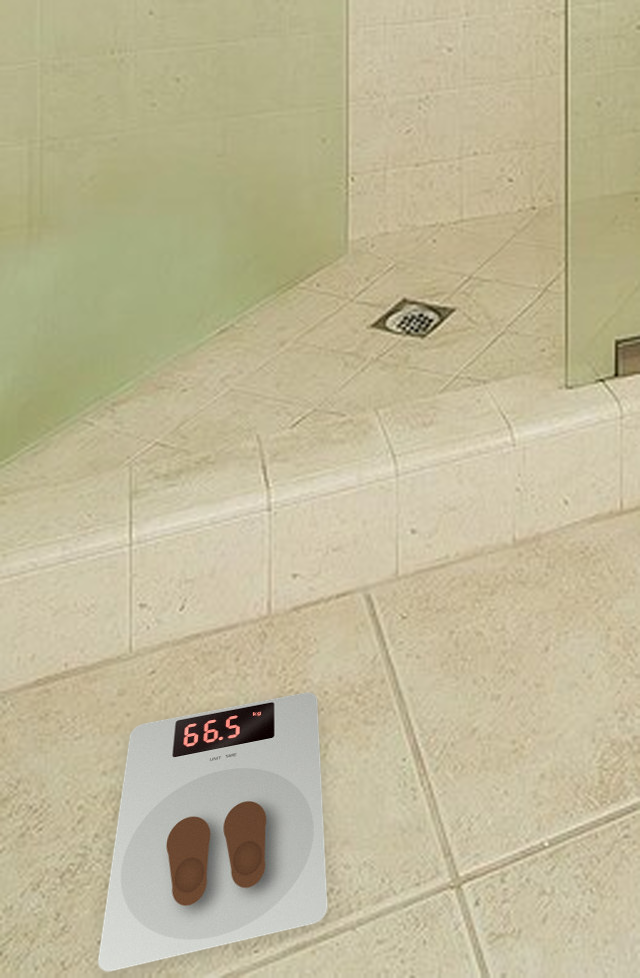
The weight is 66.5 (kg)
